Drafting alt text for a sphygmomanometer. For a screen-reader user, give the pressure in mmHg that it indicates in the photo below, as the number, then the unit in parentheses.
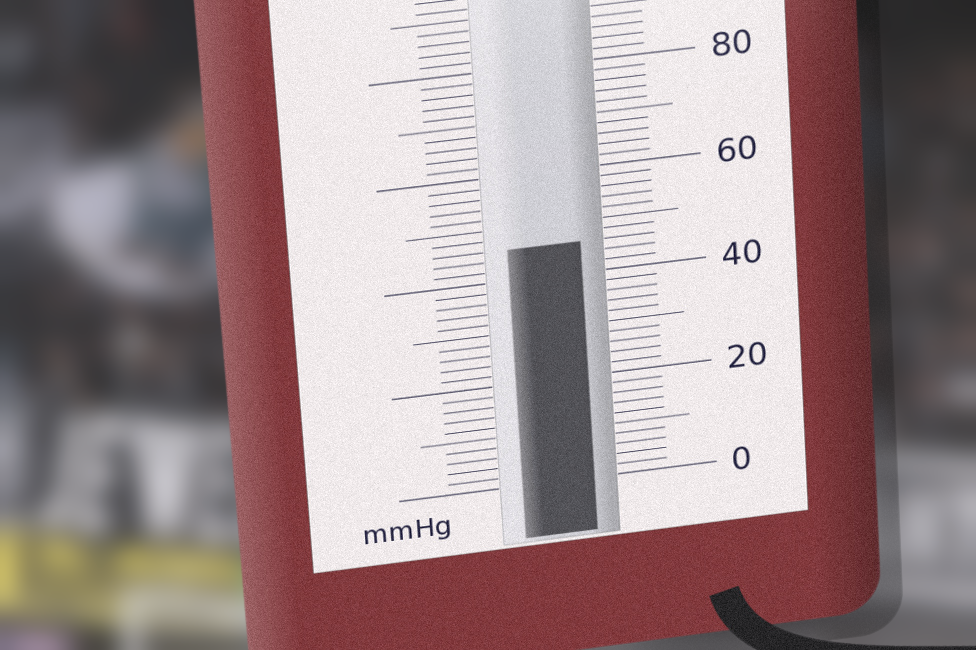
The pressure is 46 (mmHg)
